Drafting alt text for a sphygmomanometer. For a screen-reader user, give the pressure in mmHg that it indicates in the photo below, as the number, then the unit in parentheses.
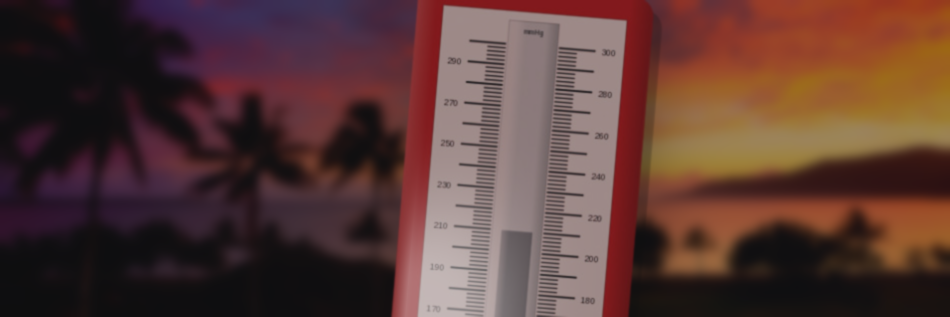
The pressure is 210 (mmHg)
